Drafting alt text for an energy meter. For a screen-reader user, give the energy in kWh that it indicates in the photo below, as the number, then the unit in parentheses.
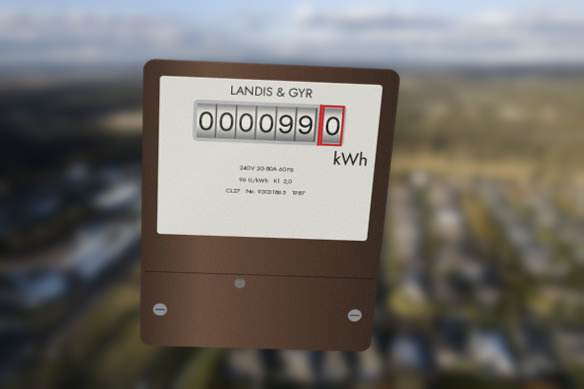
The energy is 99.0 (kWh)
